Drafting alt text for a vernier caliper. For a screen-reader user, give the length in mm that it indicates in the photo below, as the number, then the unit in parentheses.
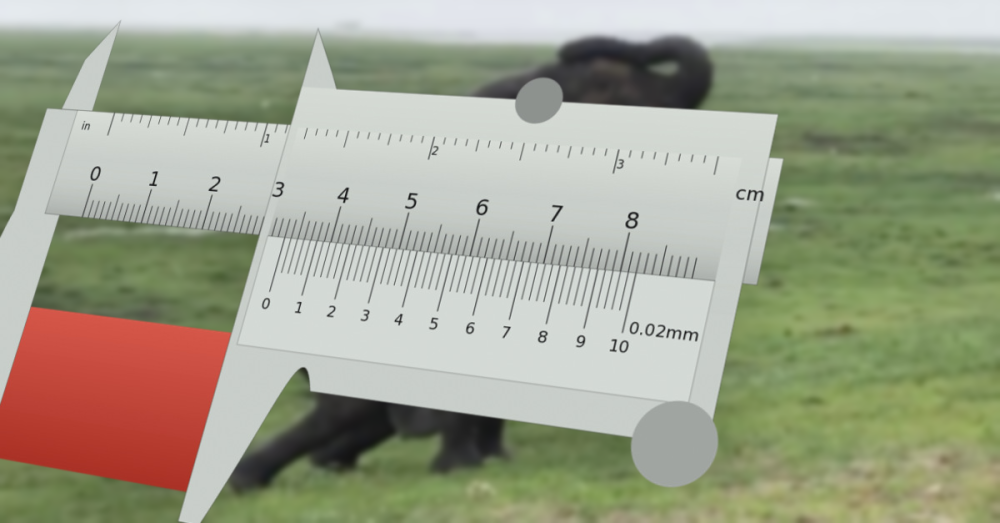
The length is 33.0 (mm)
